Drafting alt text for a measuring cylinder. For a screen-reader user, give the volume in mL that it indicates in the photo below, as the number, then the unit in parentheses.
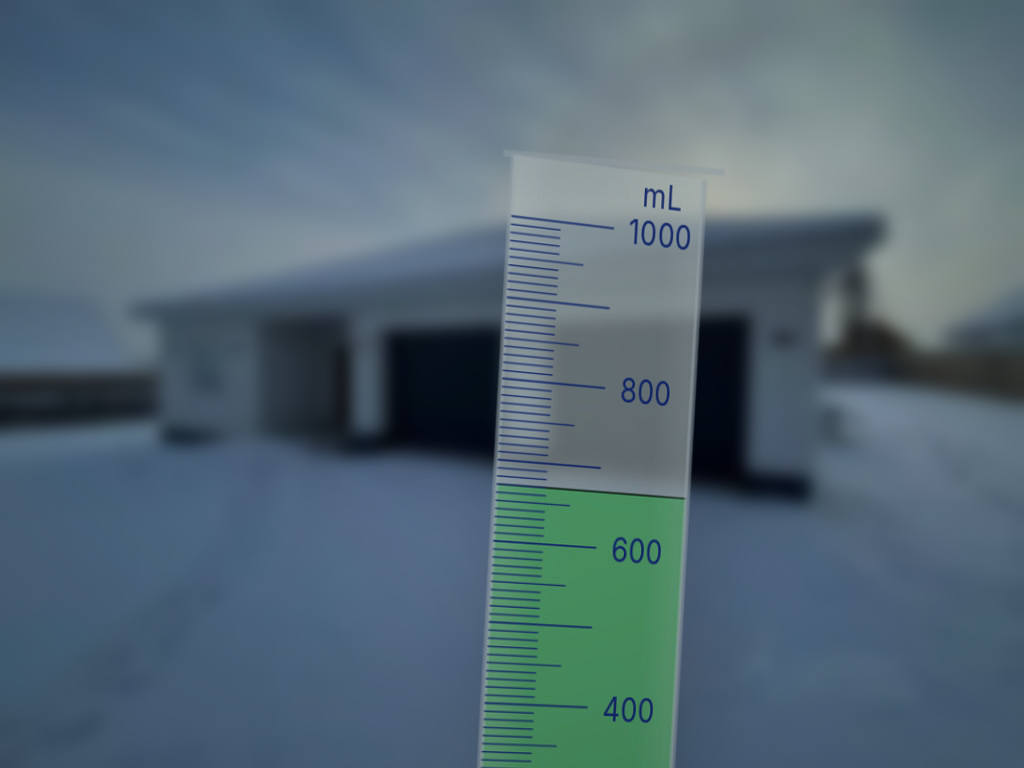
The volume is 670 (mL)
